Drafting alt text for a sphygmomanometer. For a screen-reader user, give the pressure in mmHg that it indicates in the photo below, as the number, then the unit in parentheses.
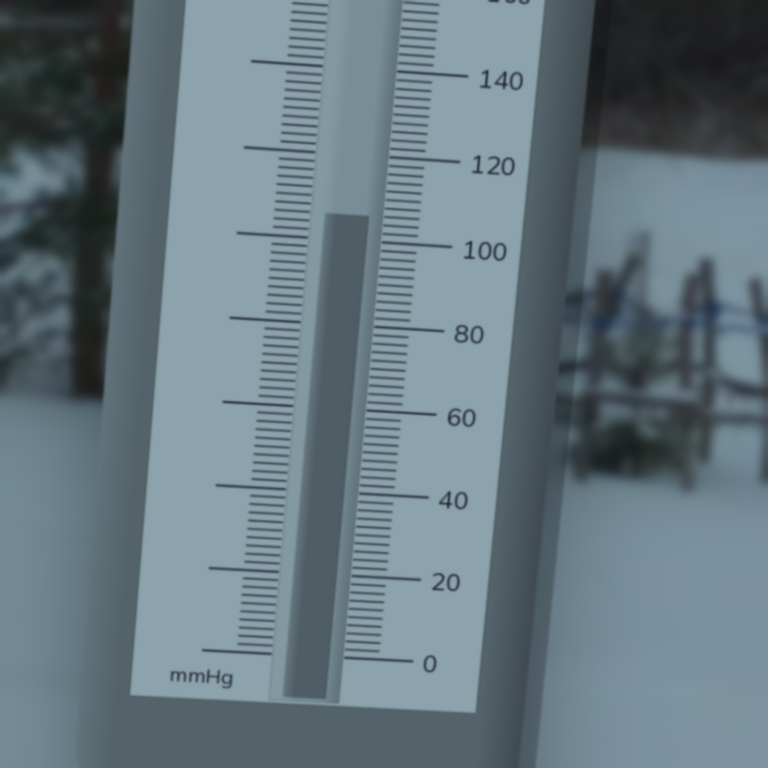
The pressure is 106 (mmHg)
